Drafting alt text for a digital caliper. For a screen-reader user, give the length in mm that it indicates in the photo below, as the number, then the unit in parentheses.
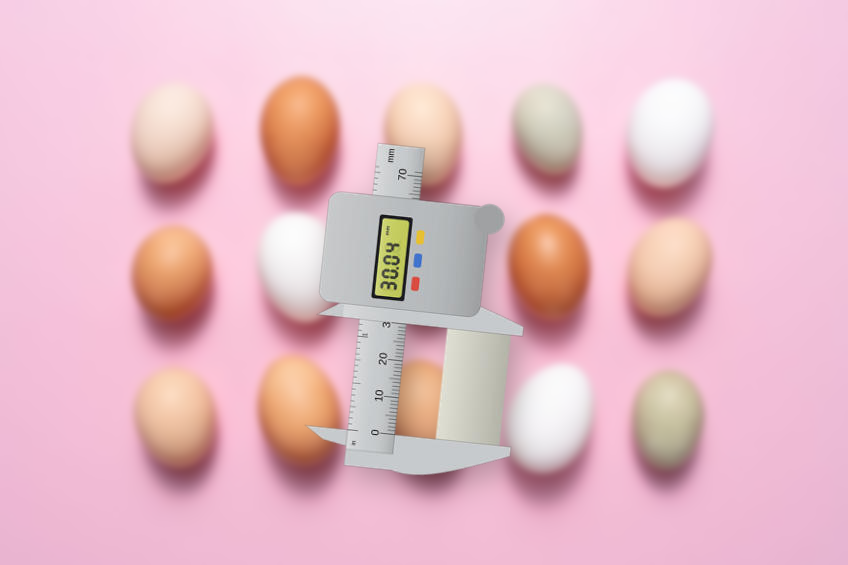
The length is 30.04 (mm)
